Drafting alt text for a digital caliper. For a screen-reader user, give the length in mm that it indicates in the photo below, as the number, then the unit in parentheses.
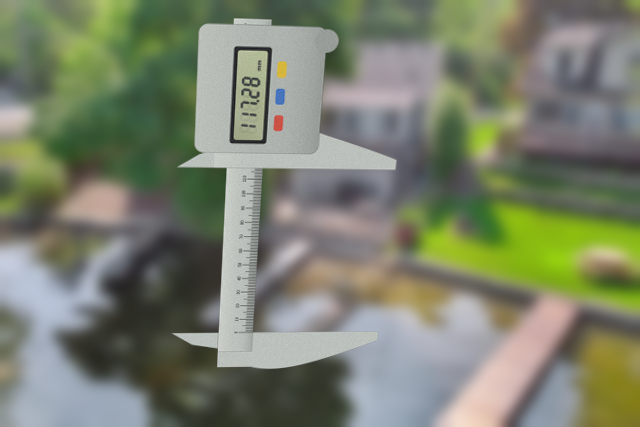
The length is 117.28 (mm)
